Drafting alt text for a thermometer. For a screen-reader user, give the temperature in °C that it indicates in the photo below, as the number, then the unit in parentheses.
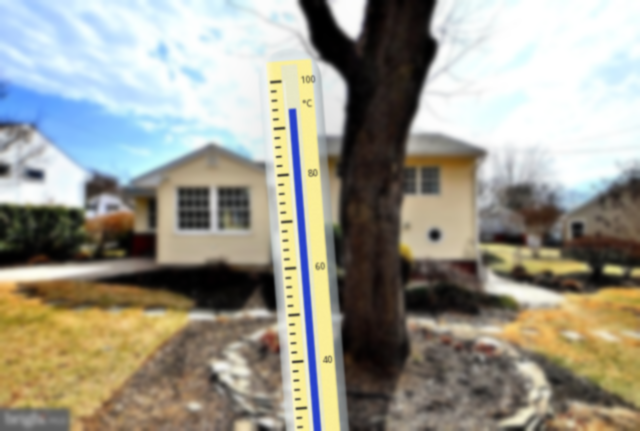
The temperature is 94 (°C)
